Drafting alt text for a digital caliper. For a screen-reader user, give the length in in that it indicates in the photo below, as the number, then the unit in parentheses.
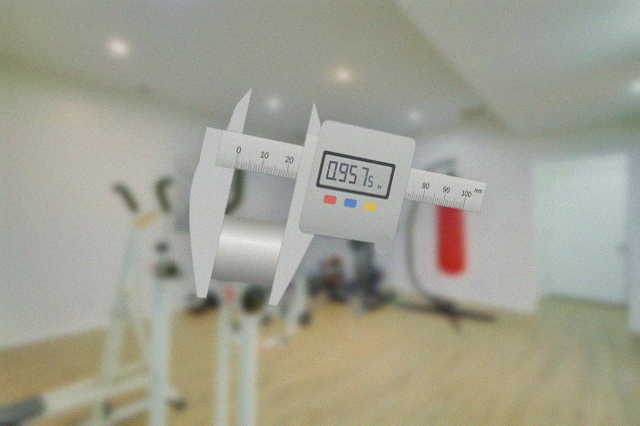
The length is 0.9575 (in)
